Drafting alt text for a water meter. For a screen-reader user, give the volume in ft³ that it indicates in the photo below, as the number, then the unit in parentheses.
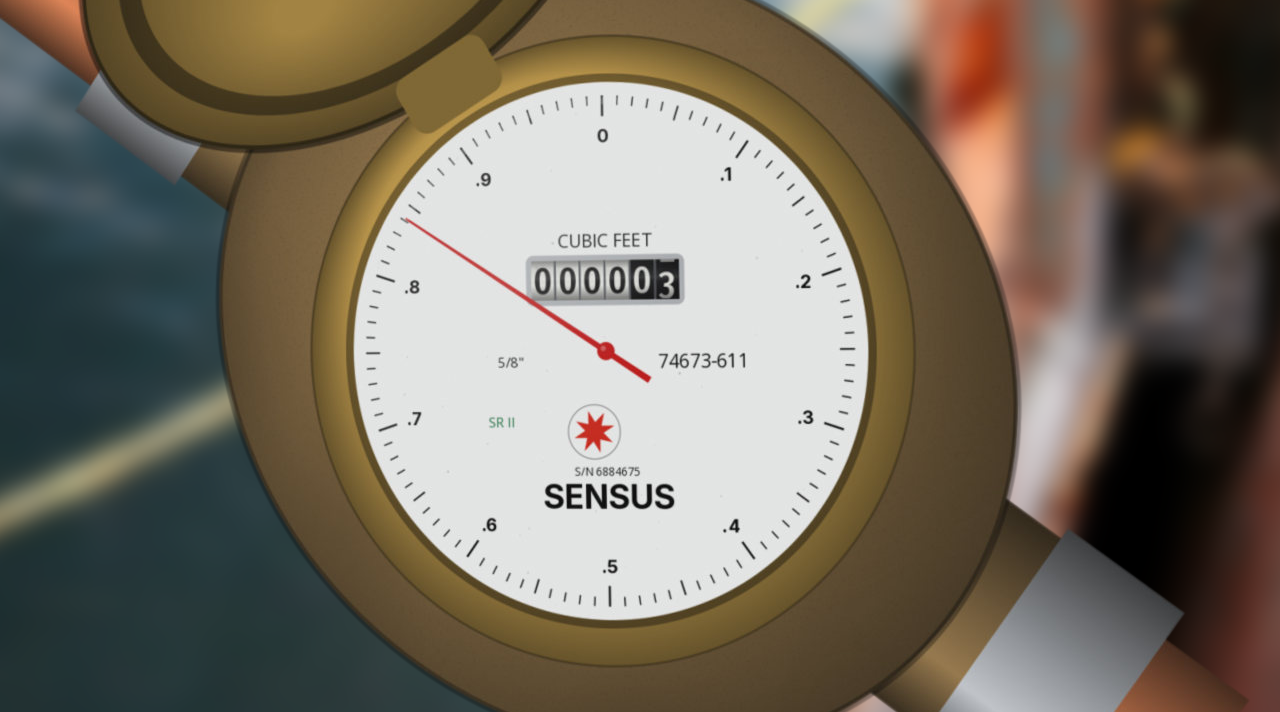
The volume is 2.84 (ft³)
